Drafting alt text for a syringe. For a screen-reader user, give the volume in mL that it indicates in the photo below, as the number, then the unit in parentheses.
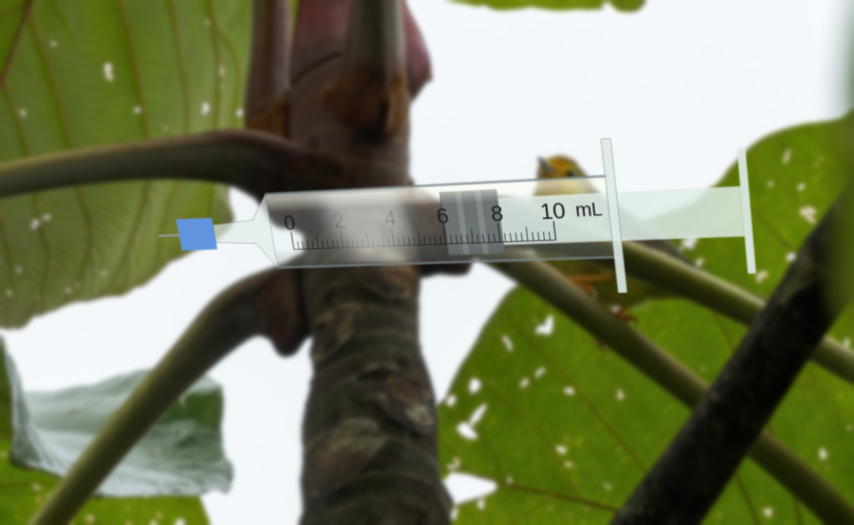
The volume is 6 (mL)
